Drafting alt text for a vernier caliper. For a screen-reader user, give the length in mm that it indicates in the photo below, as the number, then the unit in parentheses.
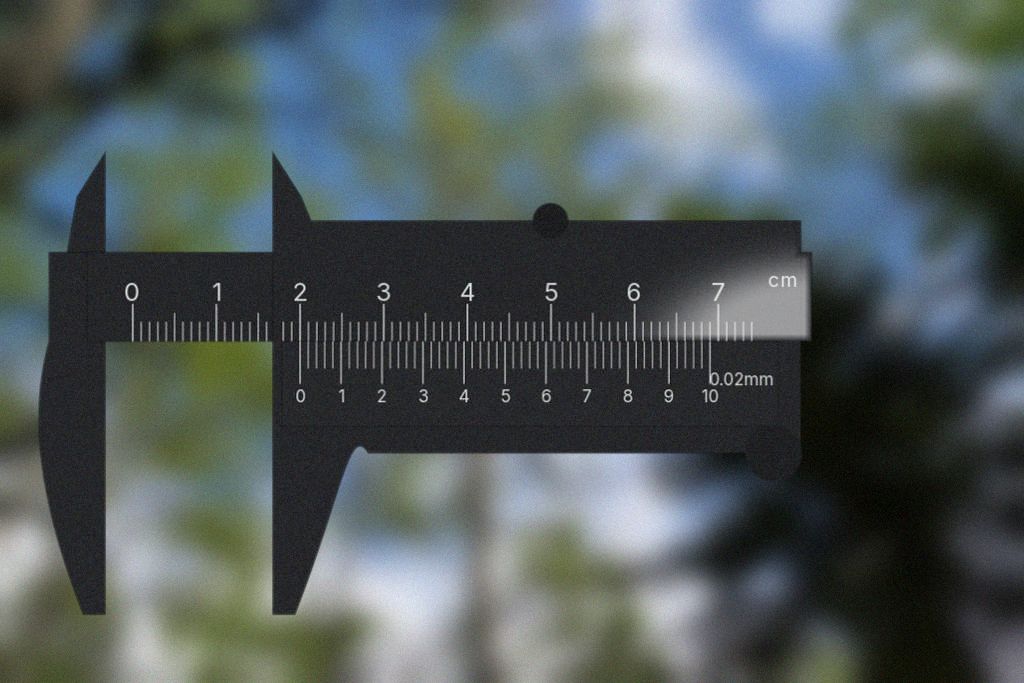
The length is 20.0 (mm)
